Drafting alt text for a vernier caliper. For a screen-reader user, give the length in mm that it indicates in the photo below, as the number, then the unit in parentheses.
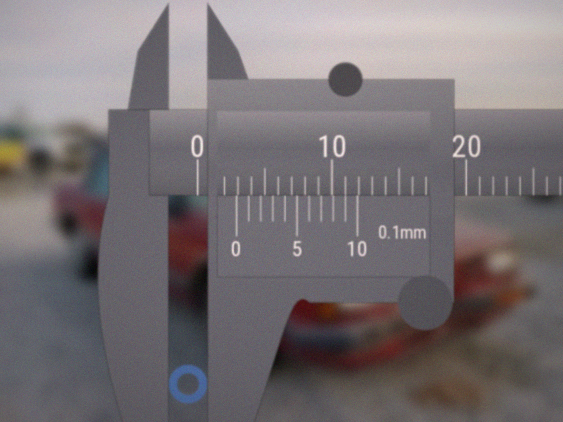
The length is 2.9 (mm)
